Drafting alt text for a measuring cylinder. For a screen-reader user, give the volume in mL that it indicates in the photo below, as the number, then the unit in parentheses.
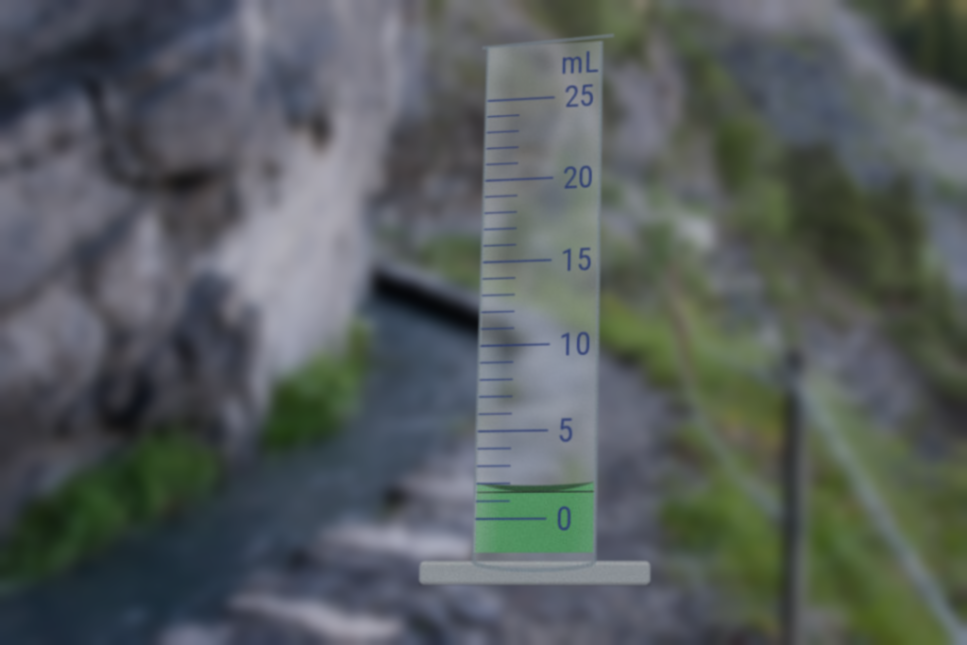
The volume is 1.5 (mL)
